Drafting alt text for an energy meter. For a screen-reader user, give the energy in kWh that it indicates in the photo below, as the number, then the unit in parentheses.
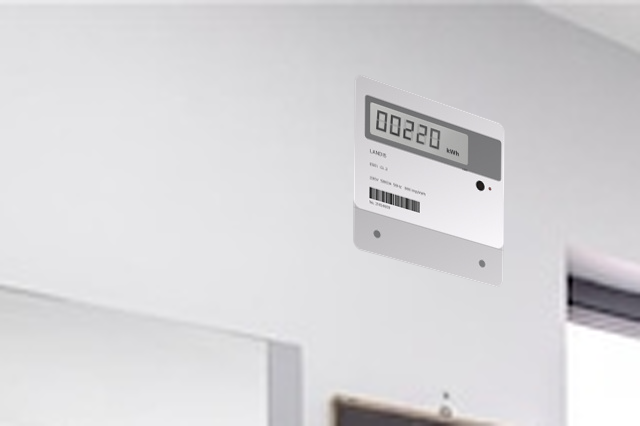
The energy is 220 (kWh)
